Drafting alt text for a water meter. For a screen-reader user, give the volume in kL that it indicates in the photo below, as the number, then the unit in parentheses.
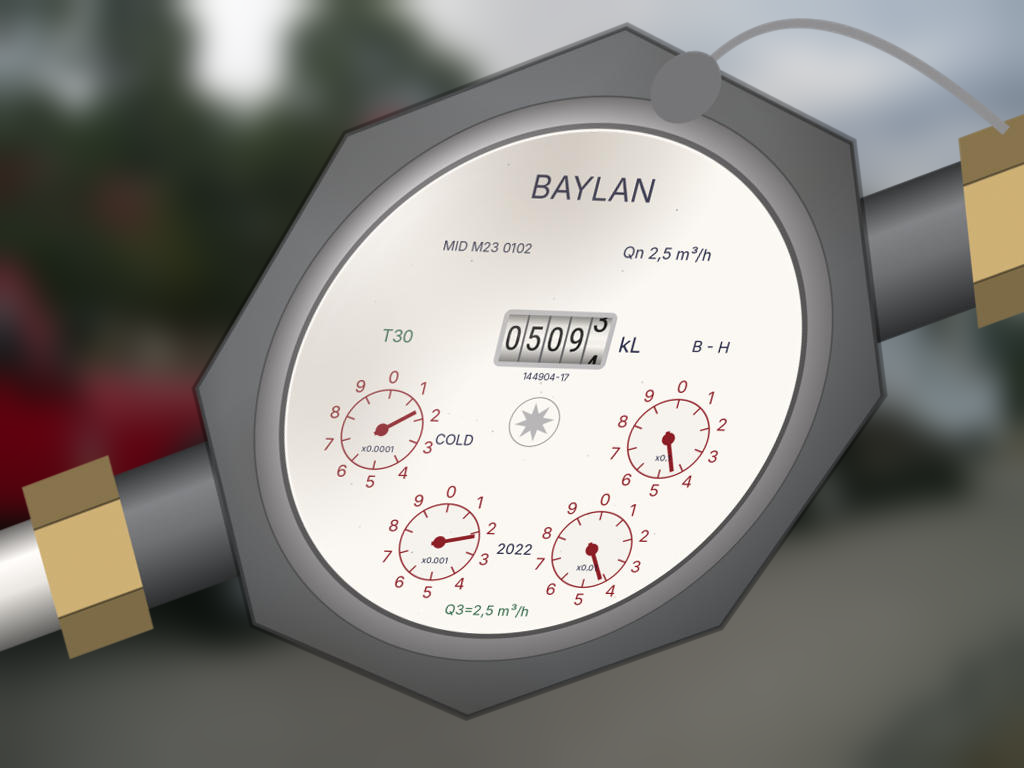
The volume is 5093.4421 (kL)
